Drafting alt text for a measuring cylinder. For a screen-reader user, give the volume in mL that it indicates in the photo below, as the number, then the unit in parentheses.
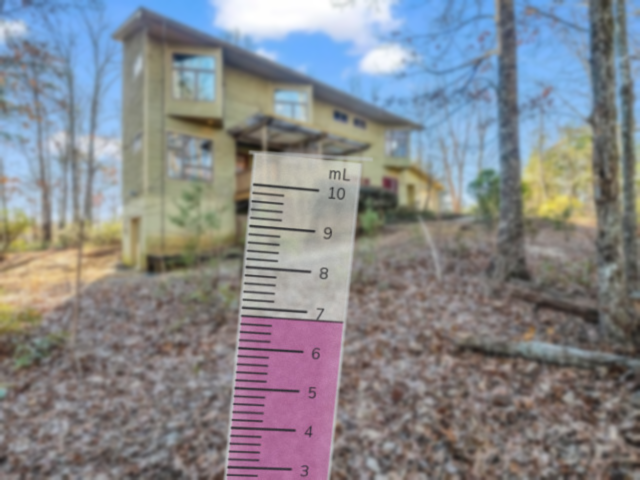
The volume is 6.8 (mL)
